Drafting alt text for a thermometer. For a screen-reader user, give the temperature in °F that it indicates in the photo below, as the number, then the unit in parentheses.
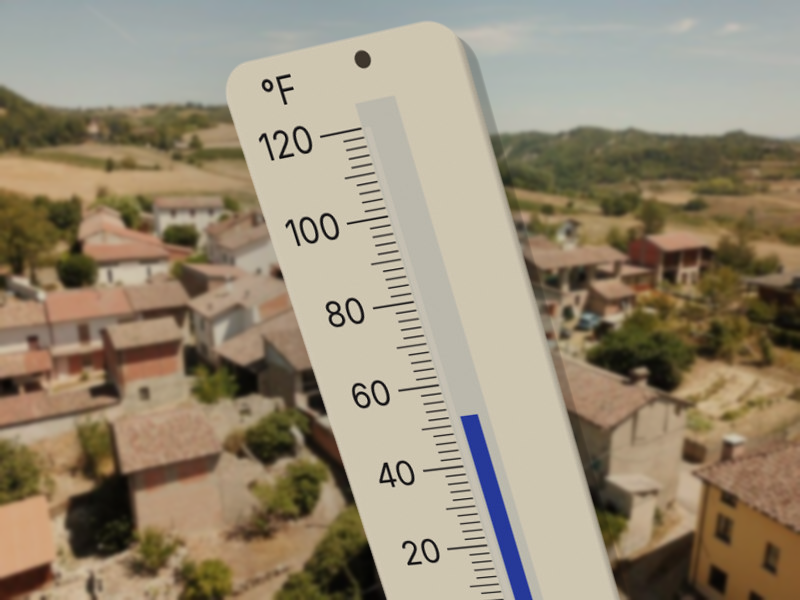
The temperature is 52 (°F)
